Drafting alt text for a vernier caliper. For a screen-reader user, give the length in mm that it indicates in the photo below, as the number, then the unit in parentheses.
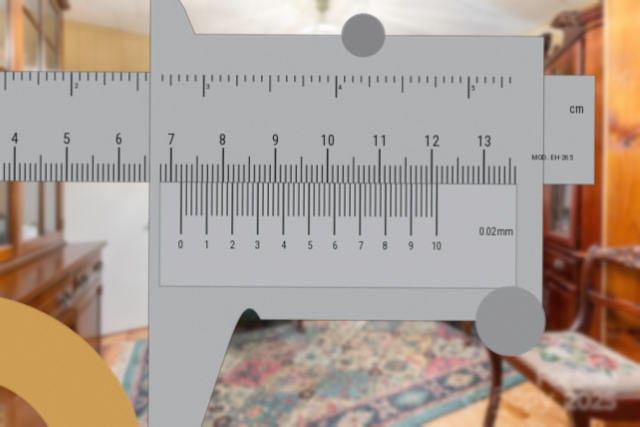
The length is 72.0 (mm)
